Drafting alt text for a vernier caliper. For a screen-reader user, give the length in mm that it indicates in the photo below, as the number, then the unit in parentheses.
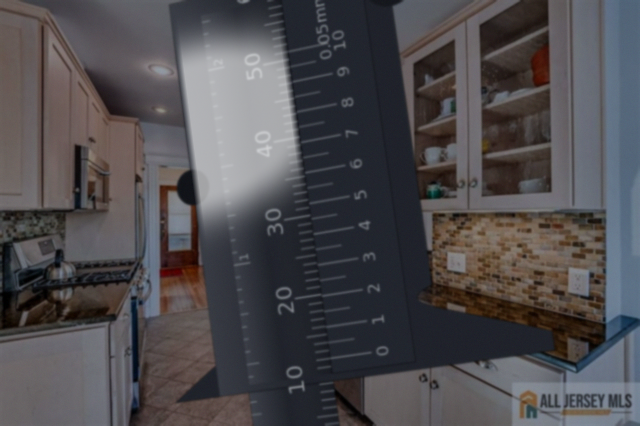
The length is 12.0 (mm)
